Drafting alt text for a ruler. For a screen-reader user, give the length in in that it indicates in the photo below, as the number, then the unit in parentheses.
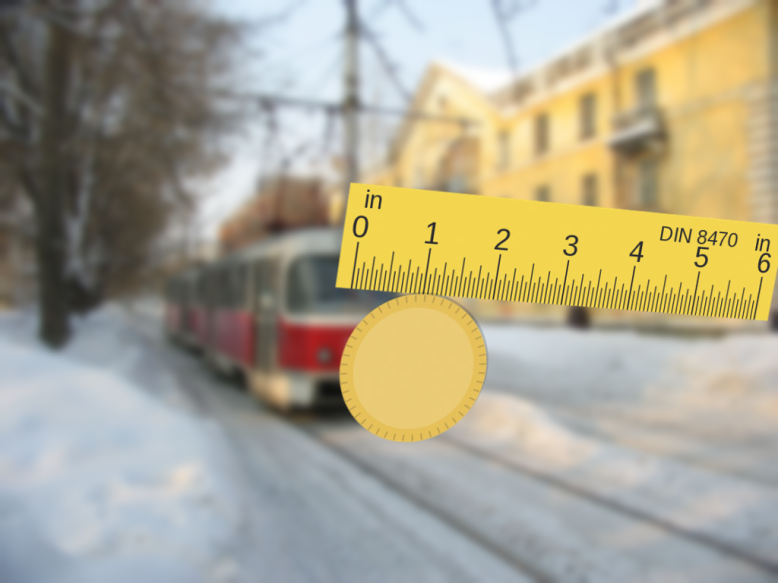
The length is 2.0625 (in)
